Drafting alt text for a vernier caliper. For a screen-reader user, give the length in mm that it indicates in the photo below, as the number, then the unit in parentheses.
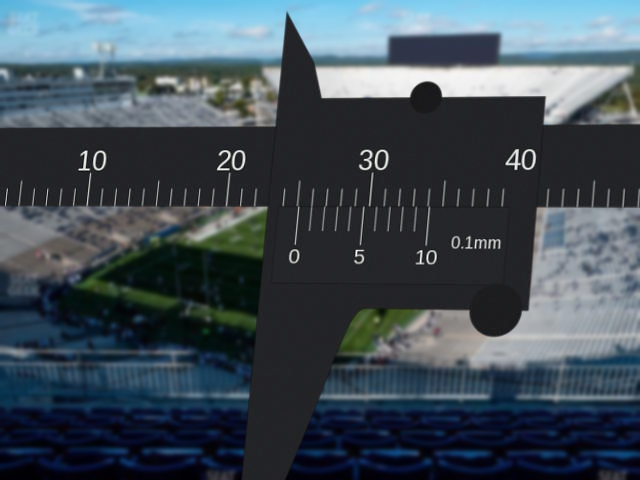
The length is 25.1 (mm)
